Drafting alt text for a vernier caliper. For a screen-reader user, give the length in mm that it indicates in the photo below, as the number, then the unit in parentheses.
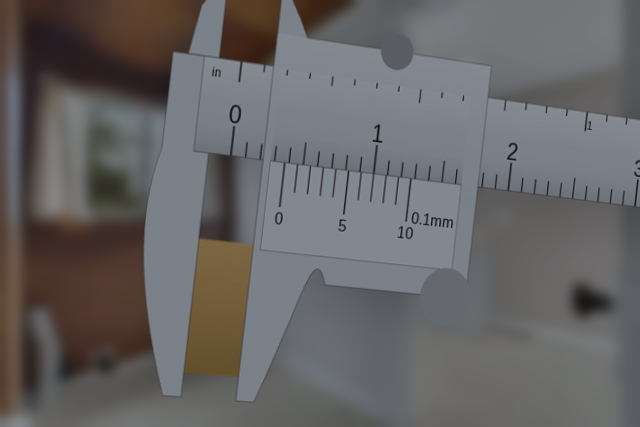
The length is 3.7 (mm)
